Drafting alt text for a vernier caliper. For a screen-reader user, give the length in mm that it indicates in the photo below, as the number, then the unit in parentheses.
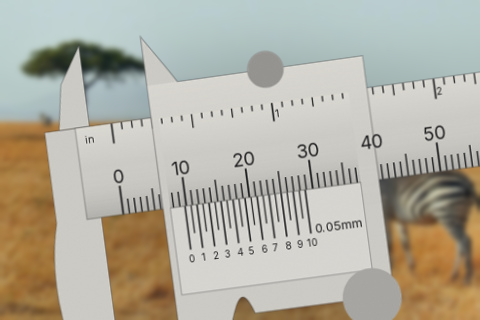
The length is 9.8 (mm)
